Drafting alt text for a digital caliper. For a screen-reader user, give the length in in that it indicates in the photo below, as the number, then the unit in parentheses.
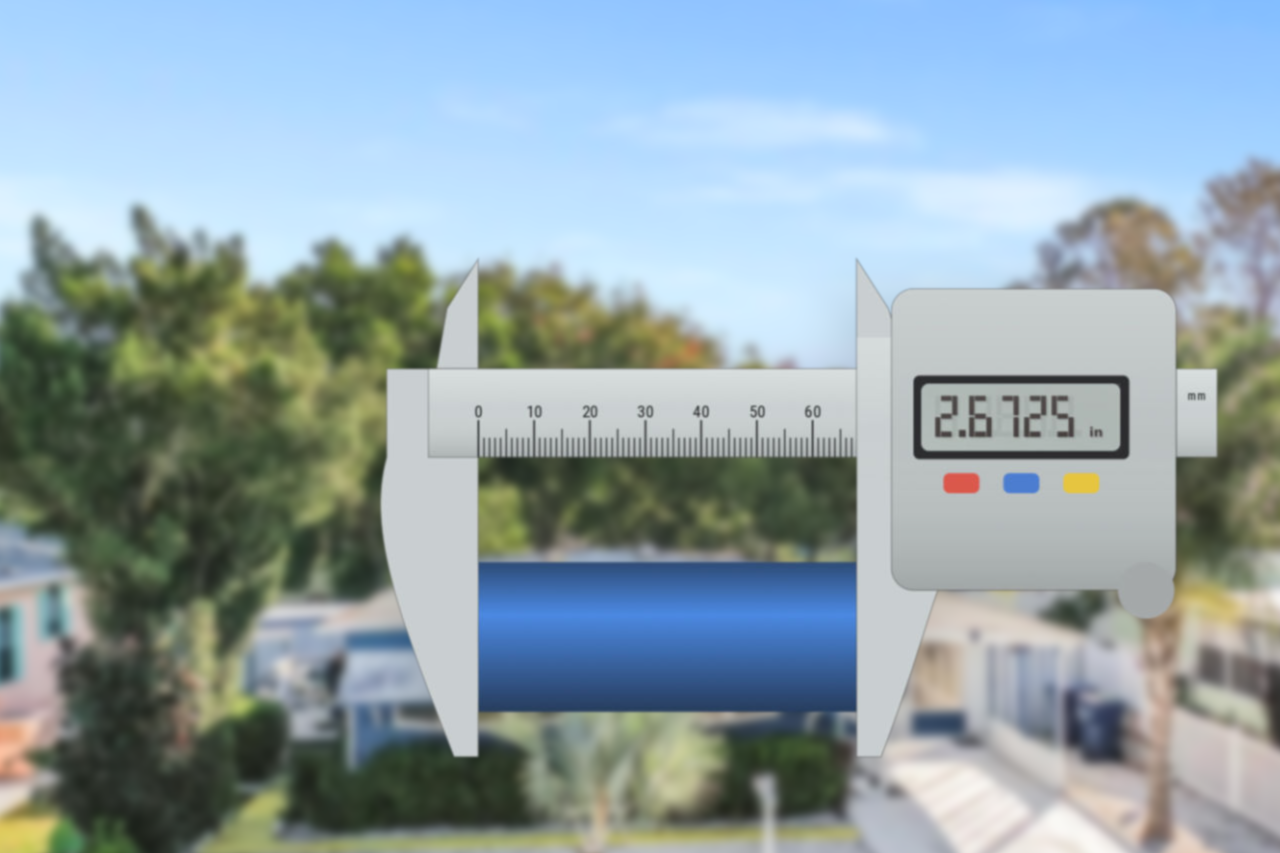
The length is 2.6725 (in)
